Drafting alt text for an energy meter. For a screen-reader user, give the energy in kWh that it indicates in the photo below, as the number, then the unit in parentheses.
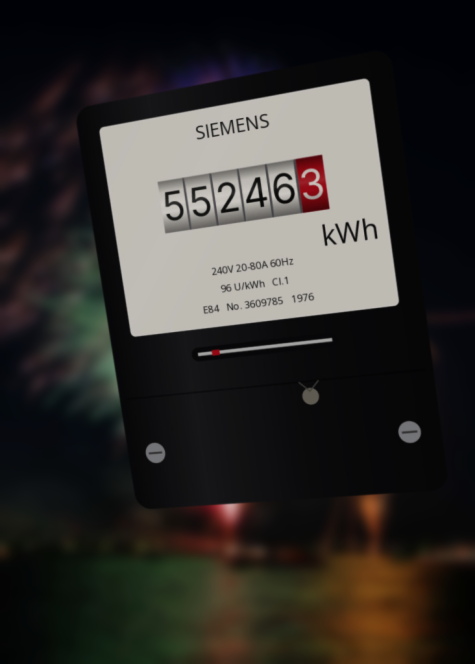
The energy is 55246.3 (kWh)
